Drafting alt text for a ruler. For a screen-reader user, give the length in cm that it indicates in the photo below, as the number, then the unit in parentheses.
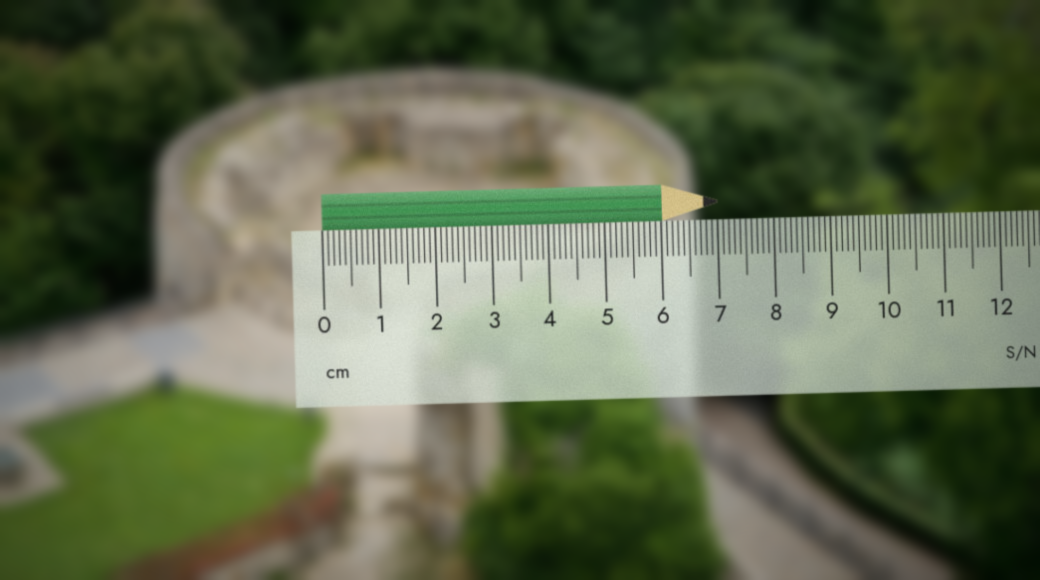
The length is 7 (cm)
